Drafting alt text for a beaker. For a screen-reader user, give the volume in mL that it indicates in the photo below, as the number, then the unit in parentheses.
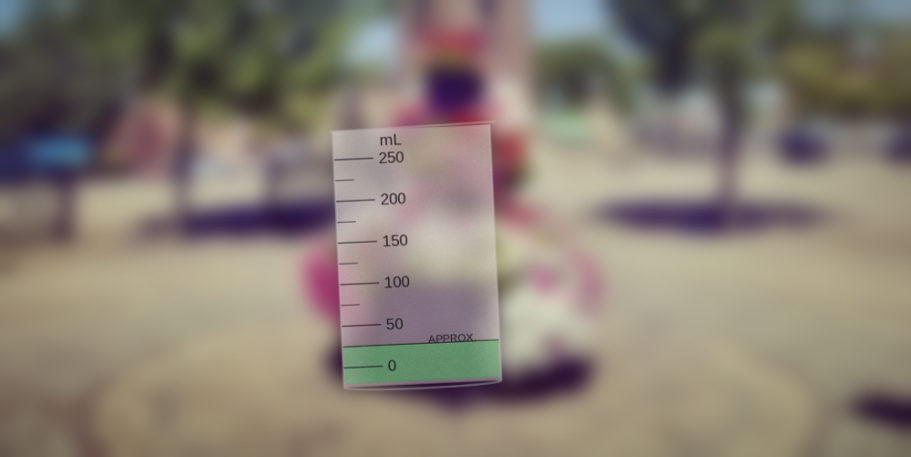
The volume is 25 (mL)
